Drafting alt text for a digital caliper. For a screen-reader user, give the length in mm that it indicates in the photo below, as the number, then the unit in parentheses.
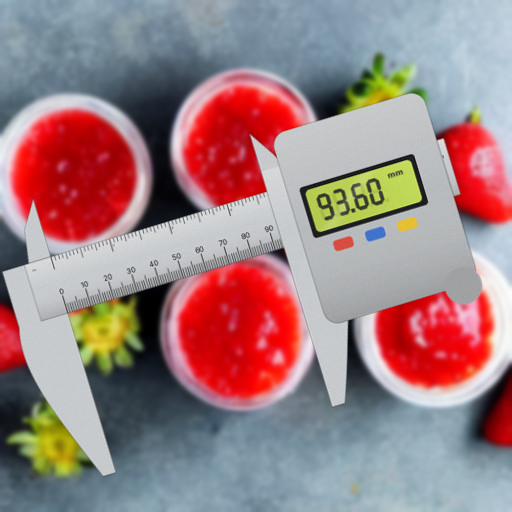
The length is 93.60 (mm)
